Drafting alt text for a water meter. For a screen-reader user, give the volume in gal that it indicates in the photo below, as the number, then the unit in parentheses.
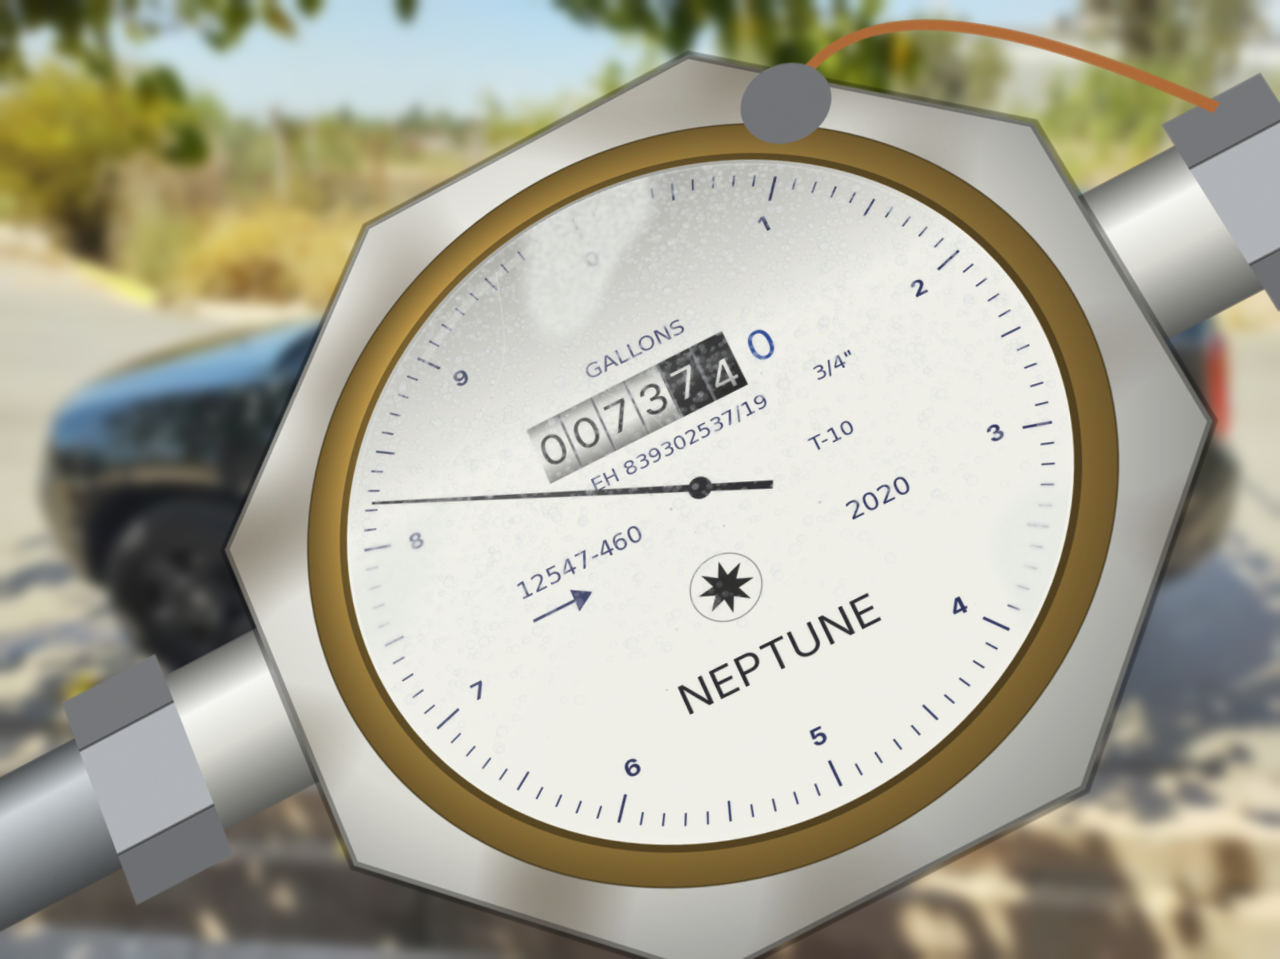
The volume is 73738.2 (gal)
